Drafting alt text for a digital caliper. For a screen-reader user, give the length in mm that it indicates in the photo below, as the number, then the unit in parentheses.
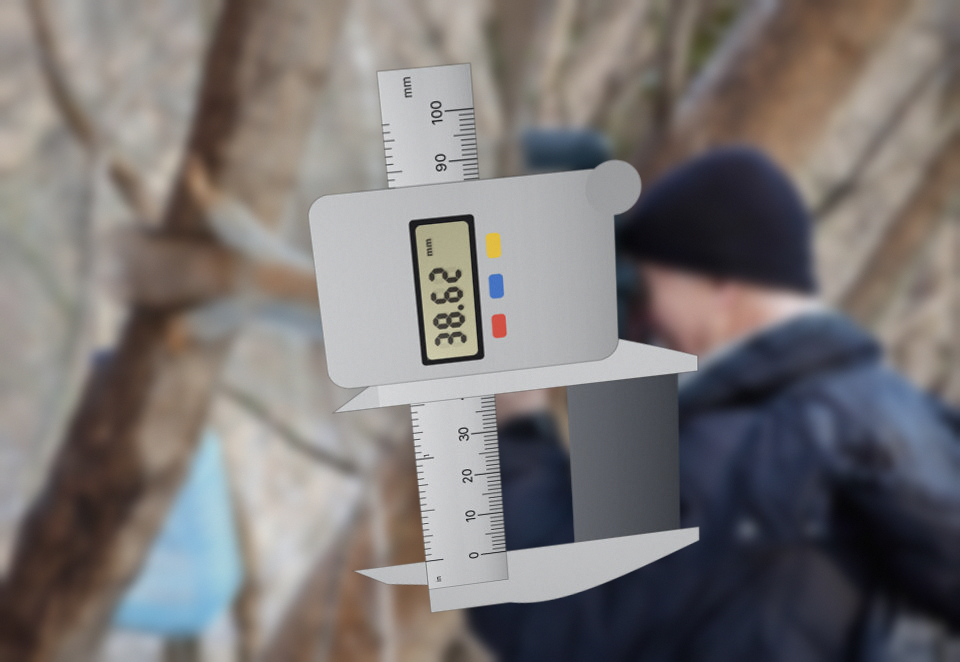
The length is 38.62 (mm)
